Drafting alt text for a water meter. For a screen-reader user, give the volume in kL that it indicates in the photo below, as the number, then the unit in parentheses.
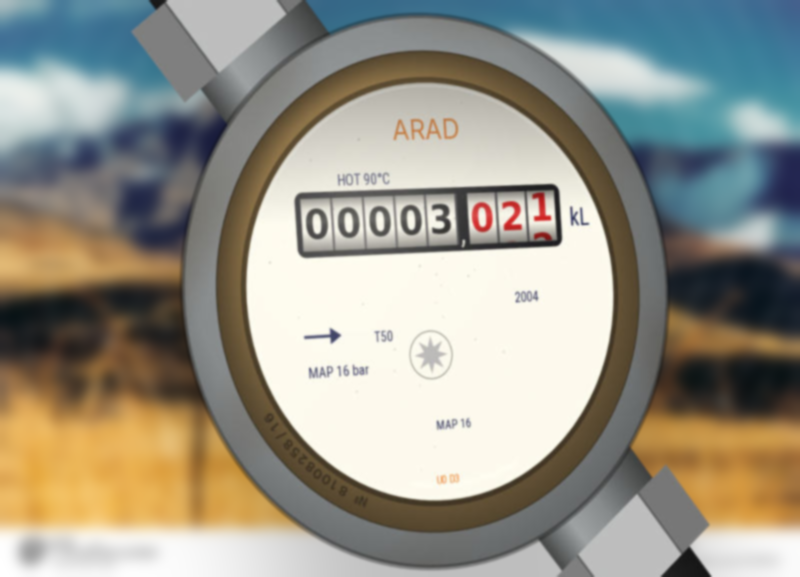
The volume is 3.021 (kL)
